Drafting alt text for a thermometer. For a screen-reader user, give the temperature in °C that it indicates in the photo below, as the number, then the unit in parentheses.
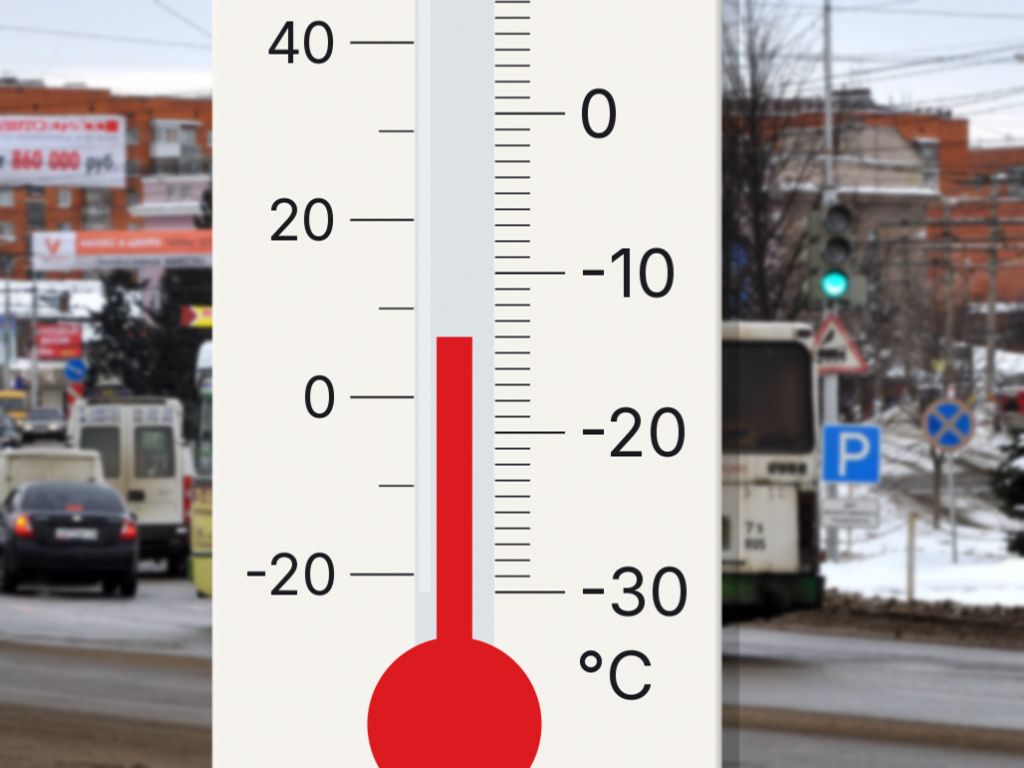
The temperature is -14 (°C)
